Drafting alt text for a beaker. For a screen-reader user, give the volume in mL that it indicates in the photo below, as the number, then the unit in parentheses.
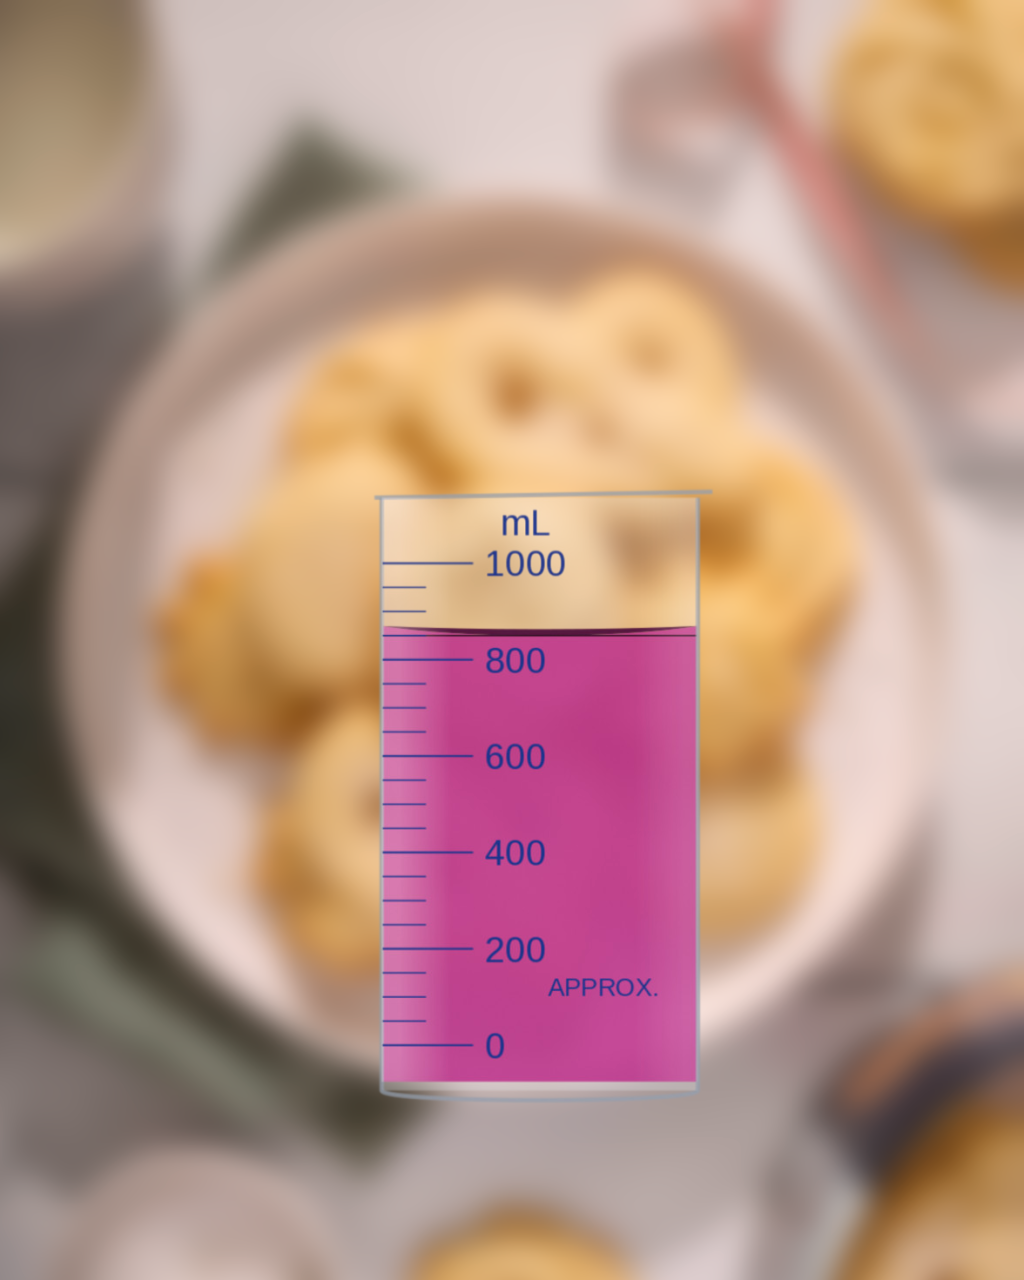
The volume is 850 (mL)
